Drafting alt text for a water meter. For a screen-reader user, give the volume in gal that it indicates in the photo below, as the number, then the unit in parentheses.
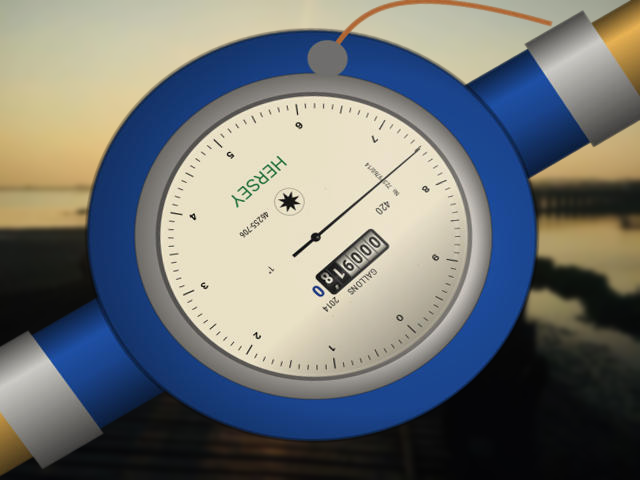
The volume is 9177.5 (gal)
